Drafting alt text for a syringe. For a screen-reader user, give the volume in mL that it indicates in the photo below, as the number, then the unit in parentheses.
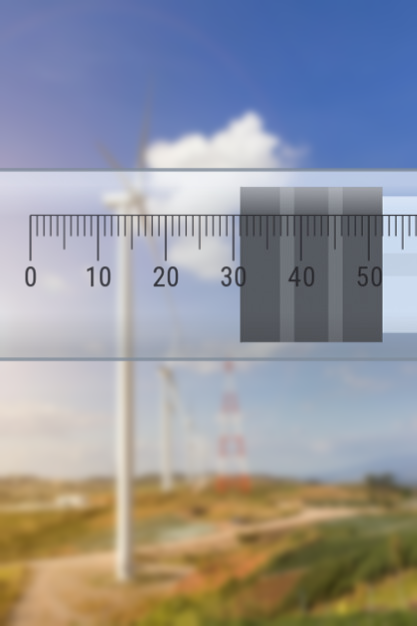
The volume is 31 (mL)
